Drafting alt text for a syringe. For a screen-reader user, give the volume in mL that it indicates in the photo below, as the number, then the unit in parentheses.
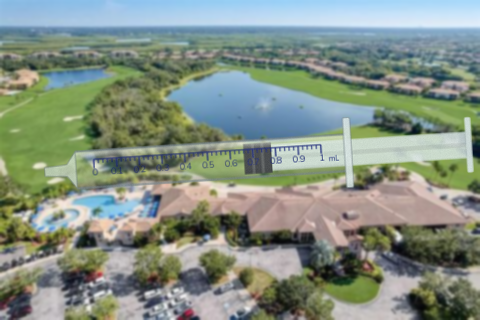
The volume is 0.66 (mL)
